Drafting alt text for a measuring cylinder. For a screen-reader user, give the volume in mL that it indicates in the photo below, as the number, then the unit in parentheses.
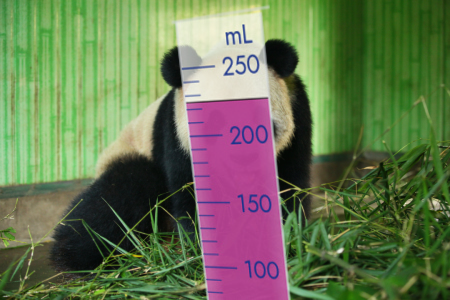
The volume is 225 (mL)
